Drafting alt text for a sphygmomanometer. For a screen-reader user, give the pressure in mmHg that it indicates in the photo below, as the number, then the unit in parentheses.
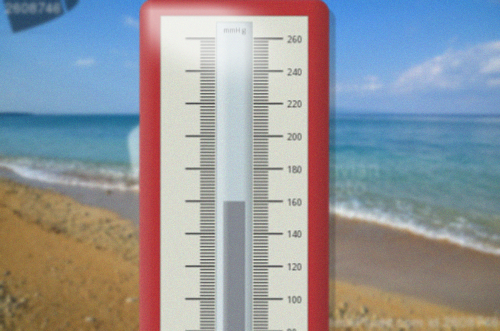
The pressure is 160 (mmHg)
